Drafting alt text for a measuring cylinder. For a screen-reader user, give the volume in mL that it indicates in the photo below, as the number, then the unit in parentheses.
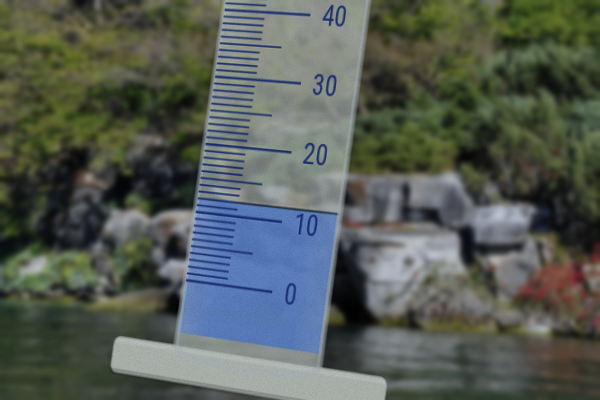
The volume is 12 (mL)
